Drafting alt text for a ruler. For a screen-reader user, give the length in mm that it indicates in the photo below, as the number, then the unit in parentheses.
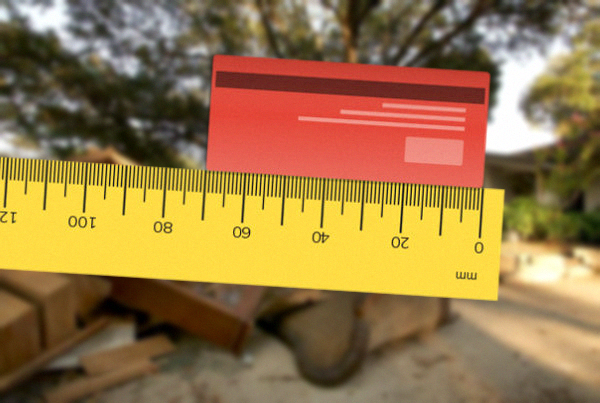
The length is 70 (mm)
